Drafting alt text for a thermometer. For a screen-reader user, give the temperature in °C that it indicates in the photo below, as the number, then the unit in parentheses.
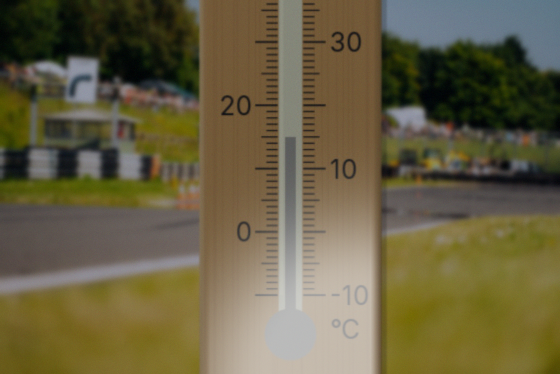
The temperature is 15 (°C)
